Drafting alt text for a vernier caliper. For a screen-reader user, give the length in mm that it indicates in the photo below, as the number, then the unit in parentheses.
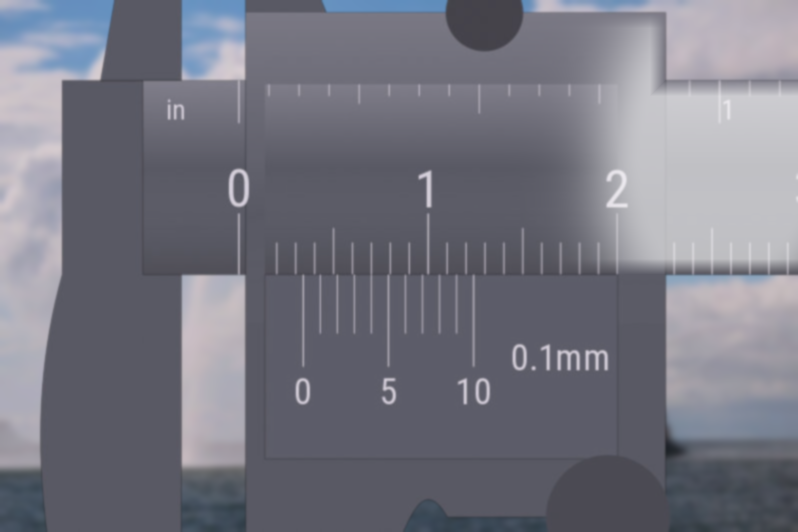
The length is 3.4 (mm)
